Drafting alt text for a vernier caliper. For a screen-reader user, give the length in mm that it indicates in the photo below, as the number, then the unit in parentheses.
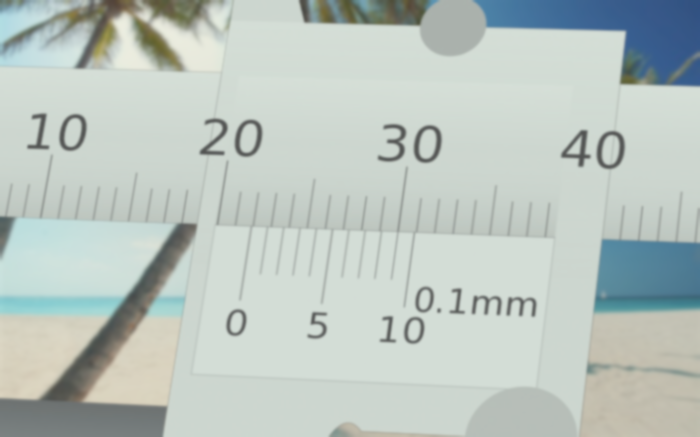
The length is 21.9 (mm)
